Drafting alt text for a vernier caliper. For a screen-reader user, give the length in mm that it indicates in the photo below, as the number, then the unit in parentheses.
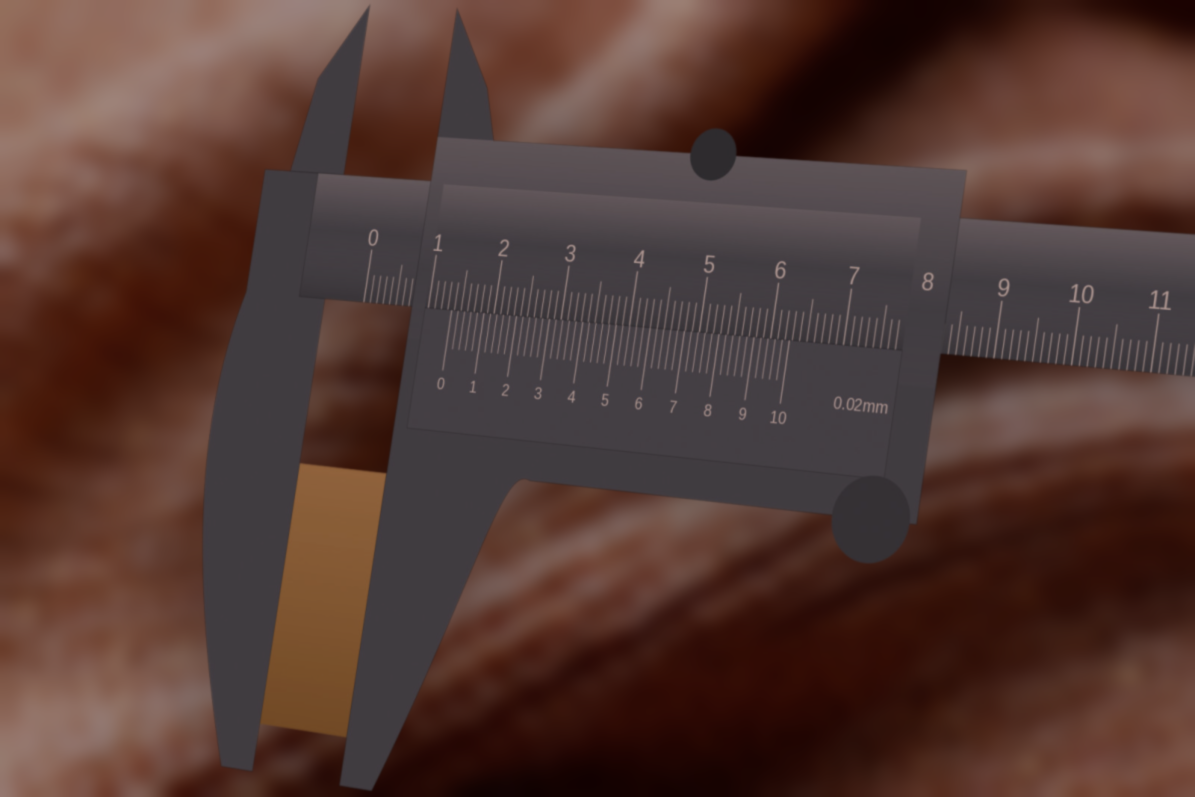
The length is 13.6 (mm)
